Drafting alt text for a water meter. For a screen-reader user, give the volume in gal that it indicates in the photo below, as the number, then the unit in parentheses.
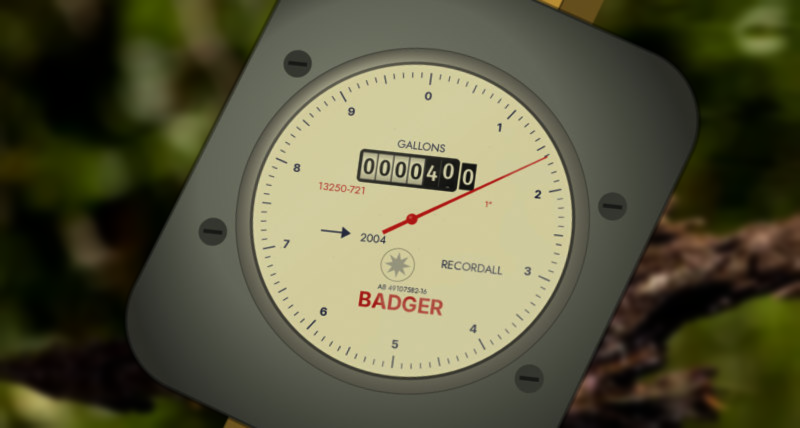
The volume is 401.6 (gal)
